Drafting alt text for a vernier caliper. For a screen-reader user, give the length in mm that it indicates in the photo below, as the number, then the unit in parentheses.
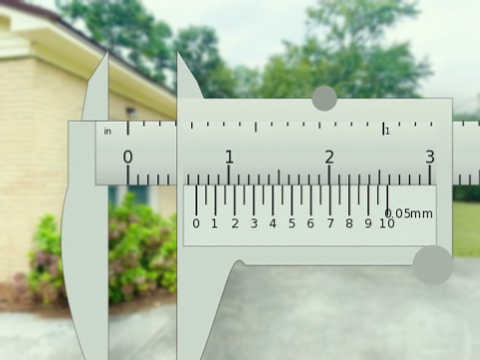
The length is 6.8 (mm)
